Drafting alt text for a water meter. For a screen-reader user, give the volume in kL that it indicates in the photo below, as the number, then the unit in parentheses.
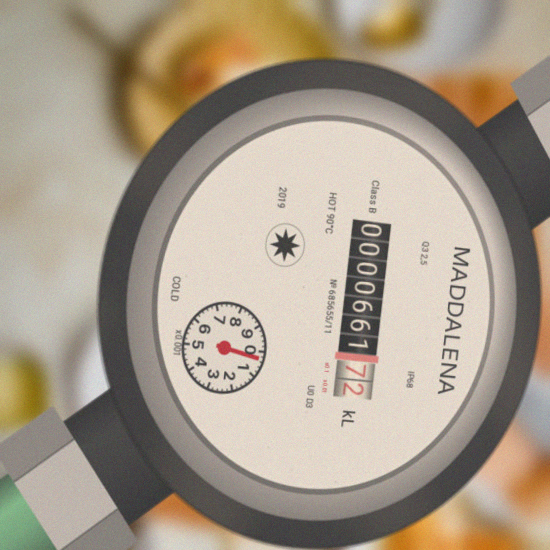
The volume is 661.720 (kL)
